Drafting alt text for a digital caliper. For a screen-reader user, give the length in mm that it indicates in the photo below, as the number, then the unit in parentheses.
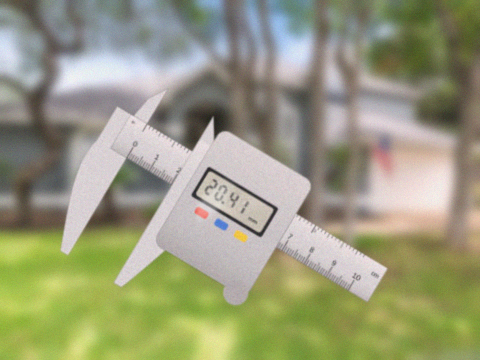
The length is 20.41 (mm)
